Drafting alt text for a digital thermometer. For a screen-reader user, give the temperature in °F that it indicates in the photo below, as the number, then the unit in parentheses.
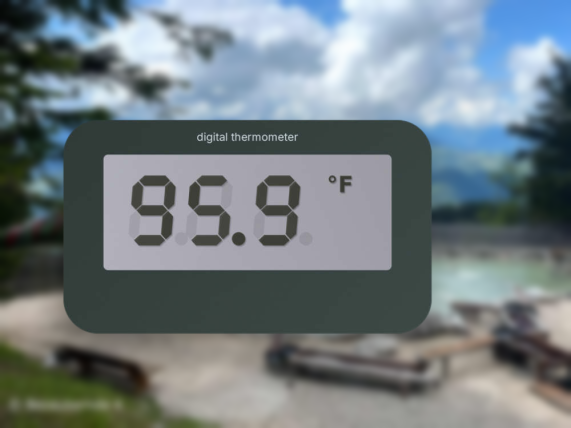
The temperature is 95.9 (°F)
